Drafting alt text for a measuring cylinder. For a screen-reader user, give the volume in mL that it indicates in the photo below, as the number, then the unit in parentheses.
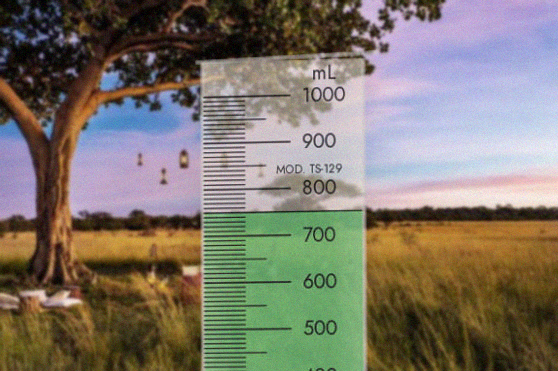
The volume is 750 (mL)
